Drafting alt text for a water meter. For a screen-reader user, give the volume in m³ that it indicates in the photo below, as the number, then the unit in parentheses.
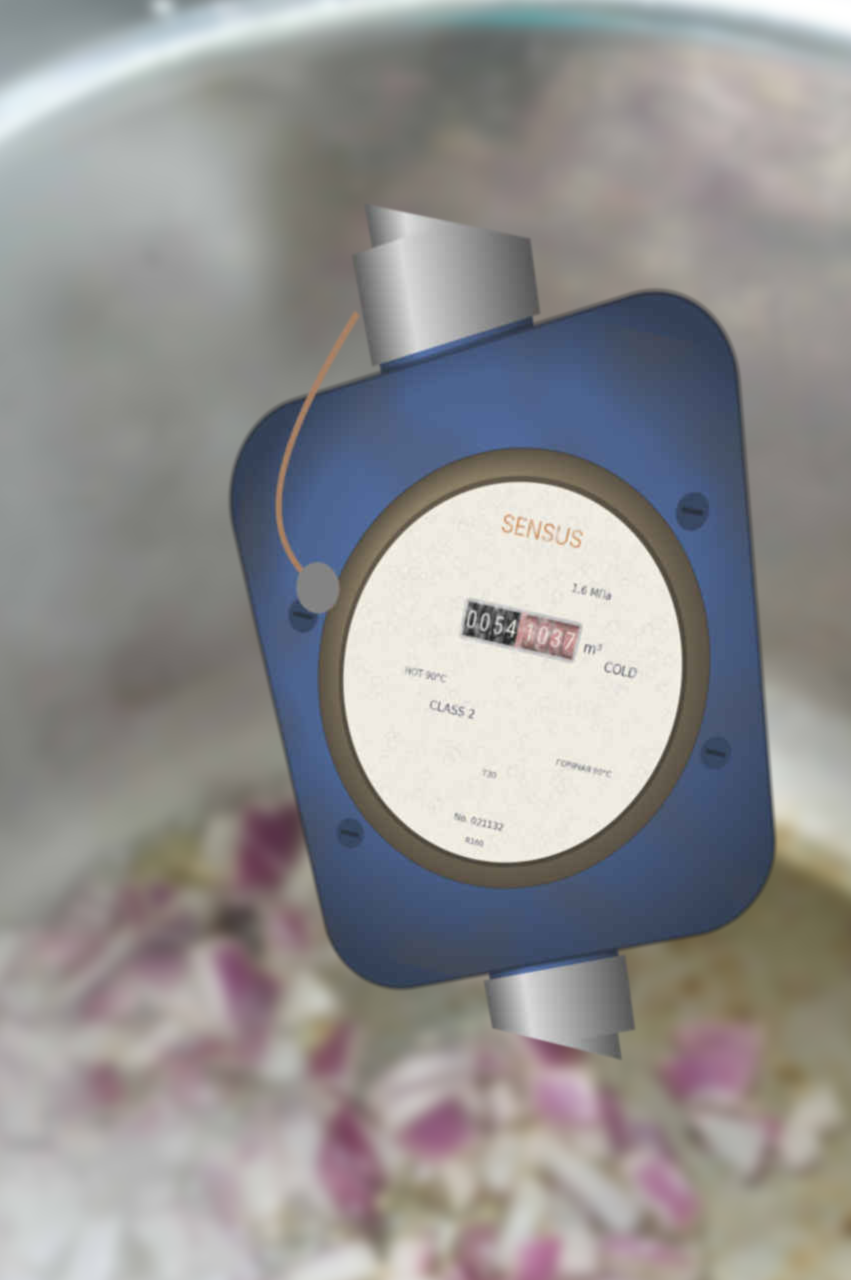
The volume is 54.1037 (m³)
